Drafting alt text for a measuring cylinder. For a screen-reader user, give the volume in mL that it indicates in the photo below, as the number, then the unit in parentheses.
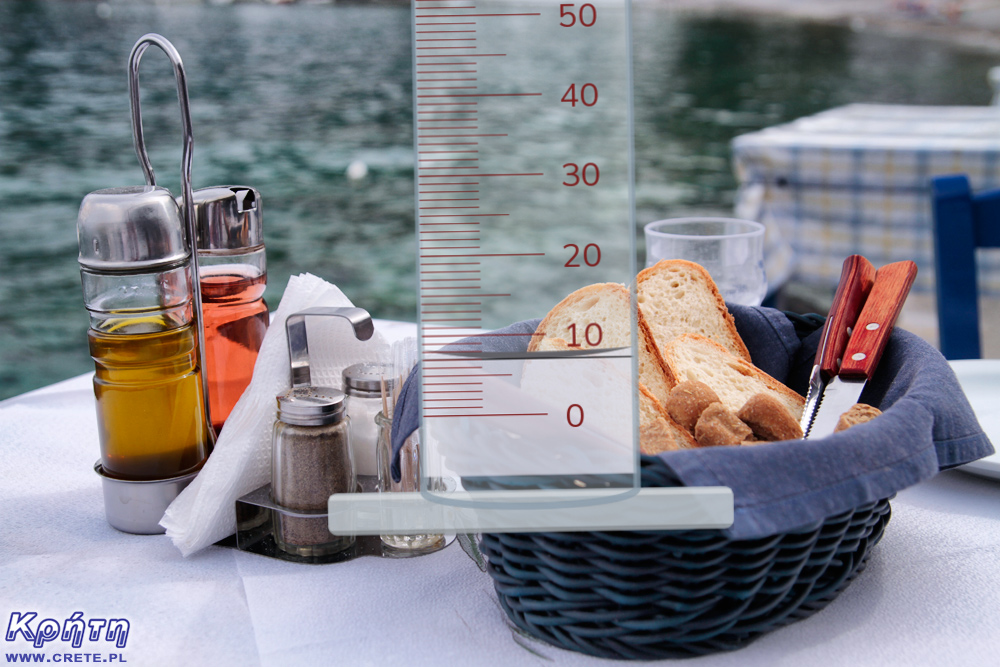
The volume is 7 (mL)
